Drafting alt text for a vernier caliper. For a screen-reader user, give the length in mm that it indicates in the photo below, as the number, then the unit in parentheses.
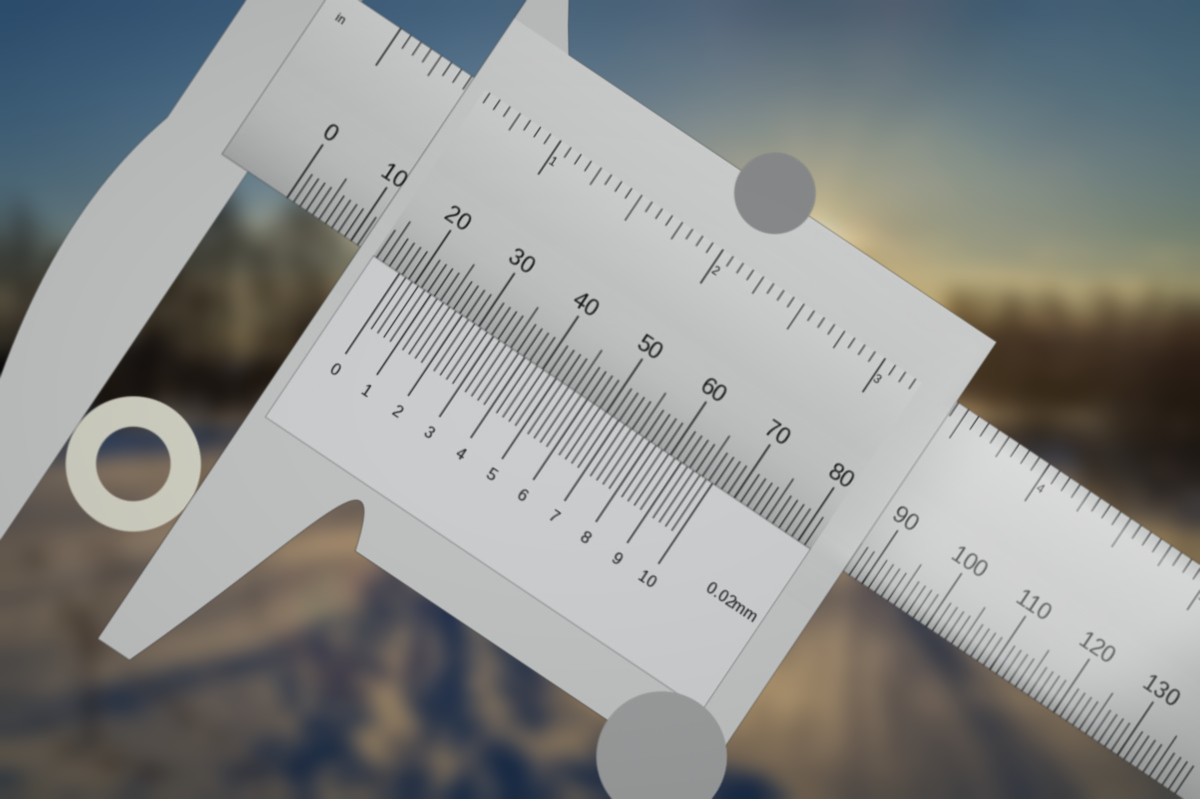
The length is 17.6 (mm)
